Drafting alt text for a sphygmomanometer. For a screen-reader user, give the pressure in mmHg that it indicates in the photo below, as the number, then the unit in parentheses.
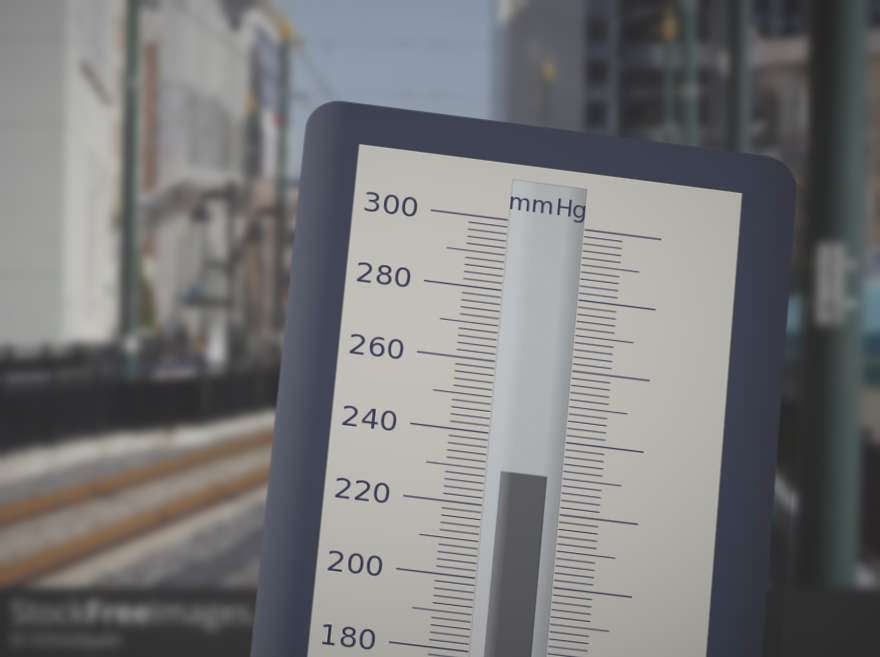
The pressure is 230 (mmHg)
